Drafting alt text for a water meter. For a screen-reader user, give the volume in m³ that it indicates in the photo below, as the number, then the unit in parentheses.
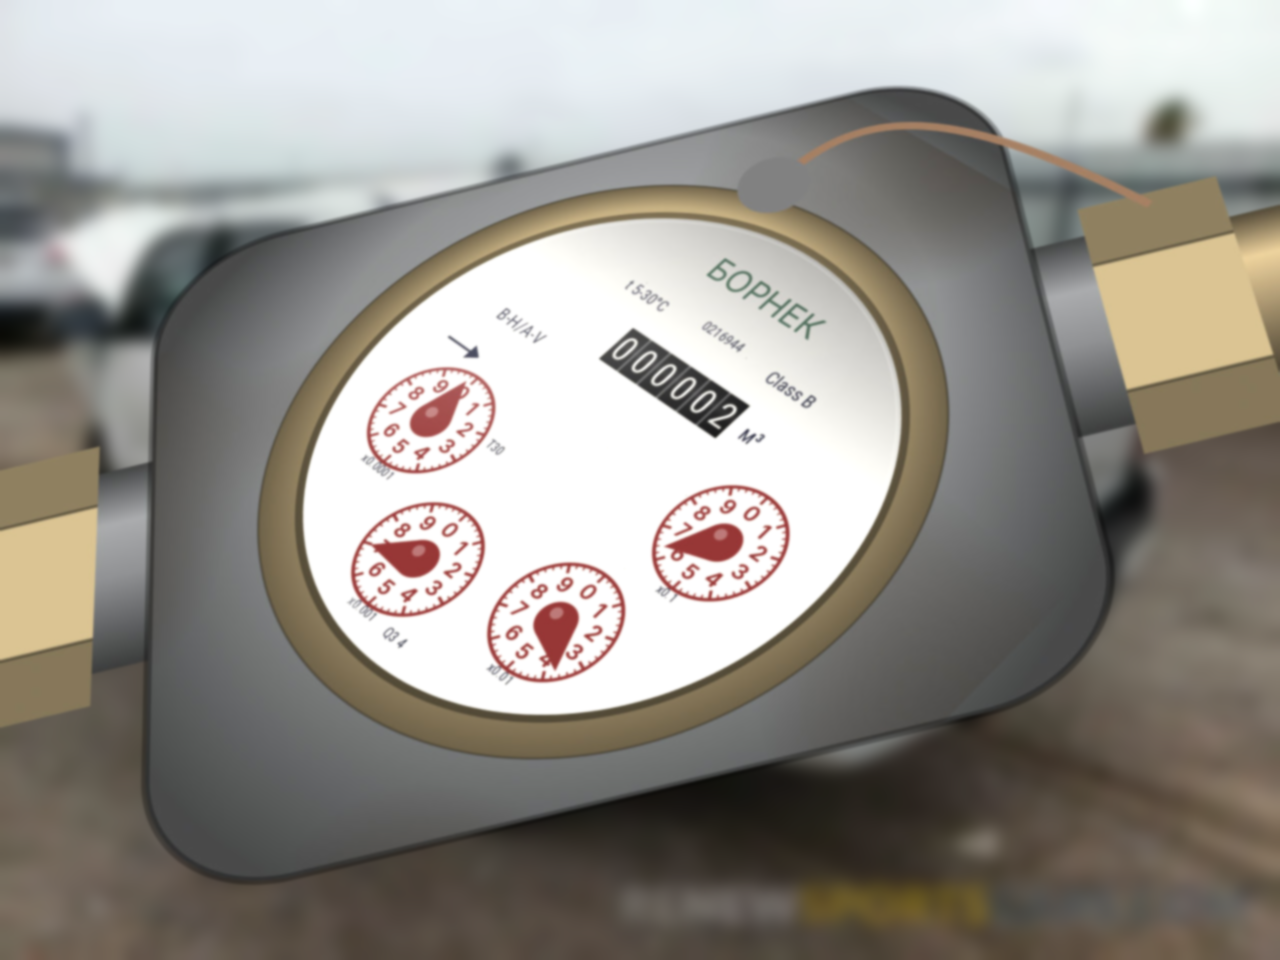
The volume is 2.6369 (m³)
